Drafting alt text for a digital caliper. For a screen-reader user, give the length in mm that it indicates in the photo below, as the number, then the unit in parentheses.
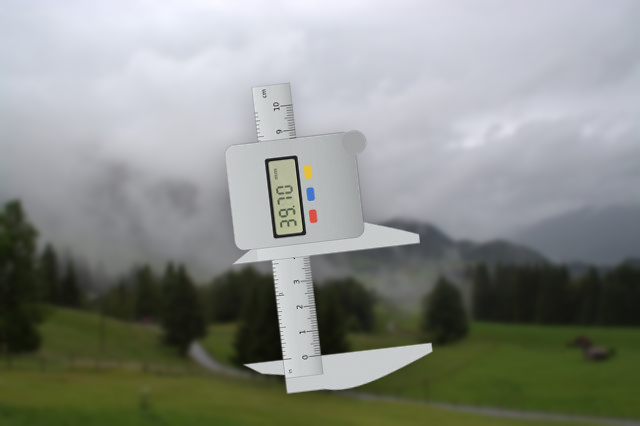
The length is 39.70 (mm)
